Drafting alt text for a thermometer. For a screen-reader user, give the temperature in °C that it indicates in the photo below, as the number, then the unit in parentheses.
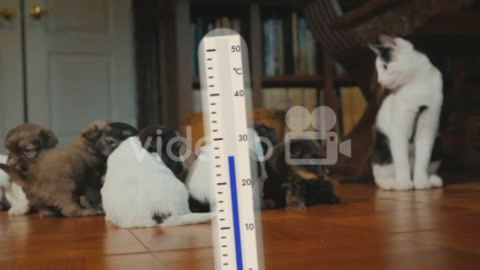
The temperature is 26 (°C)
